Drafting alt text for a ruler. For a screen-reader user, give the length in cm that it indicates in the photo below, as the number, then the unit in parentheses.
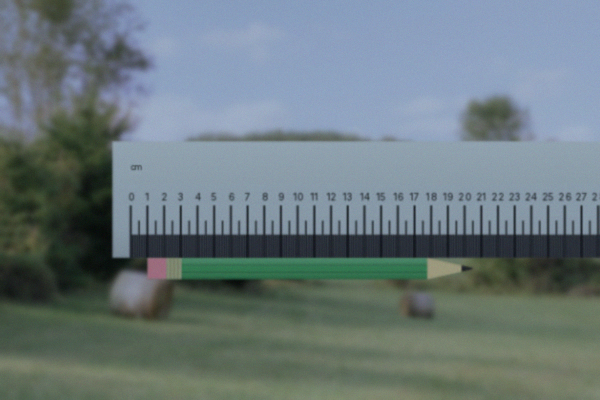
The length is 19.5 (cm)
